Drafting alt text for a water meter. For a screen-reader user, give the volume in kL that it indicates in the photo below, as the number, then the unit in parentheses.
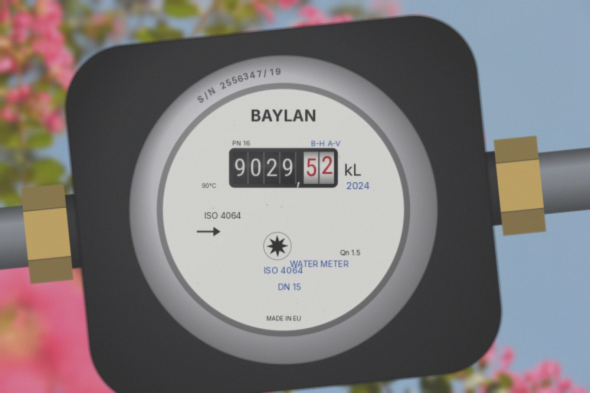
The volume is 9029.52 (kL)
